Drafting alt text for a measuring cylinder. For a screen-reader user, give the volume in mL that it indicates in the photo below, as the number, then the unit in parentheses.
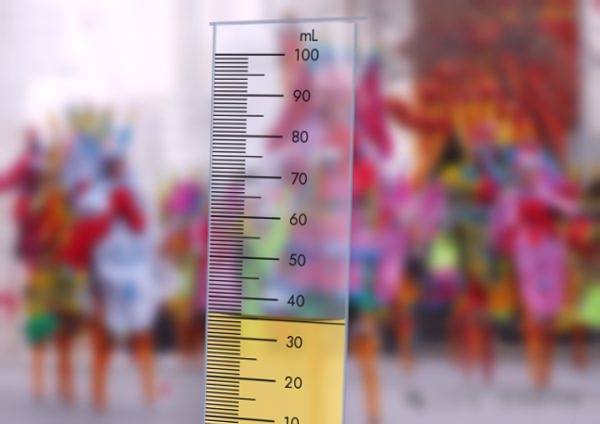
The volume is 35 (mL)
